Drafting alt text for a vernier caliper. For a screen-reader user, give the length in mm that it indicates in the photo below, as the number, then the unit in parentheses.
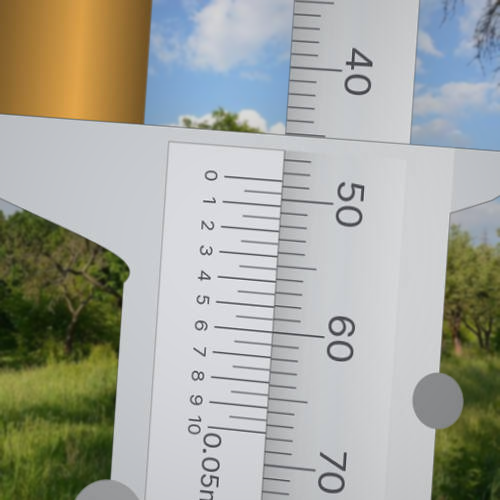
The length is 48.6 (mm)
